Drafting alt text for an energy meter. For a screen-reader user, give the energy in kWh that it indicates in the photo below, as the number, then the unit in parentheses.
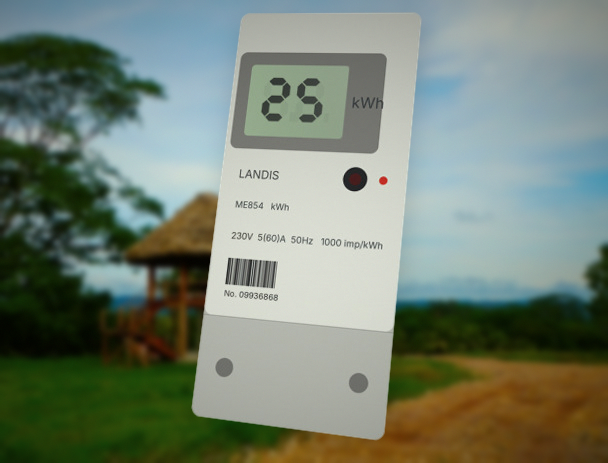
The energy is 25 (kWh)
